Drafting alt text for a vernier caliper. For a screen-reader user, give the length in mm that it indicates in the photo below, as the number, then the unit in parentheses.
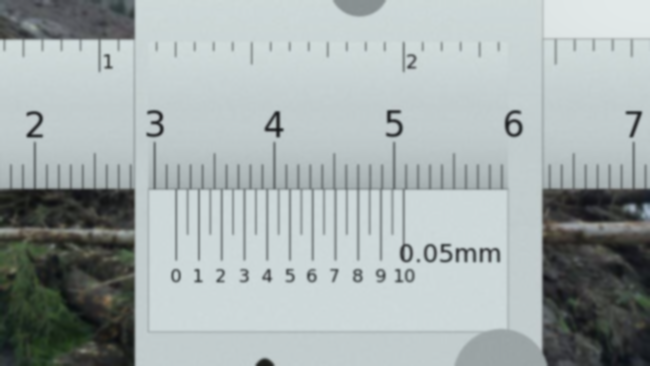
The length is 31.8 (mm)
